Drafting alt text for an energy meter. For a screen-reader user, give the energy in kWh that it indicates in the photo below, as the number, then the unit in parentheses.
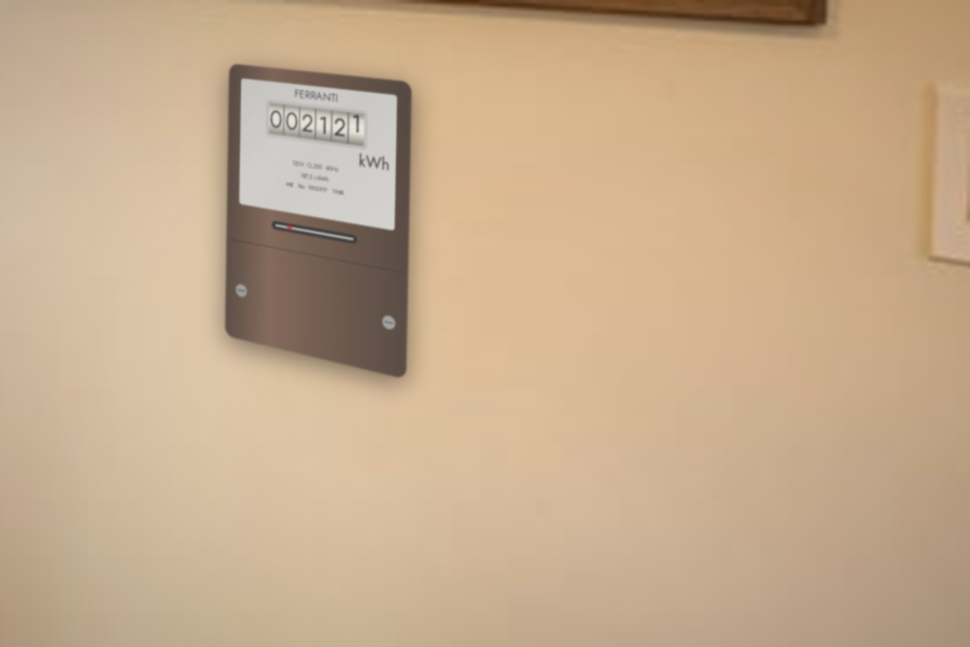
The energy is 2121 (kWh)
